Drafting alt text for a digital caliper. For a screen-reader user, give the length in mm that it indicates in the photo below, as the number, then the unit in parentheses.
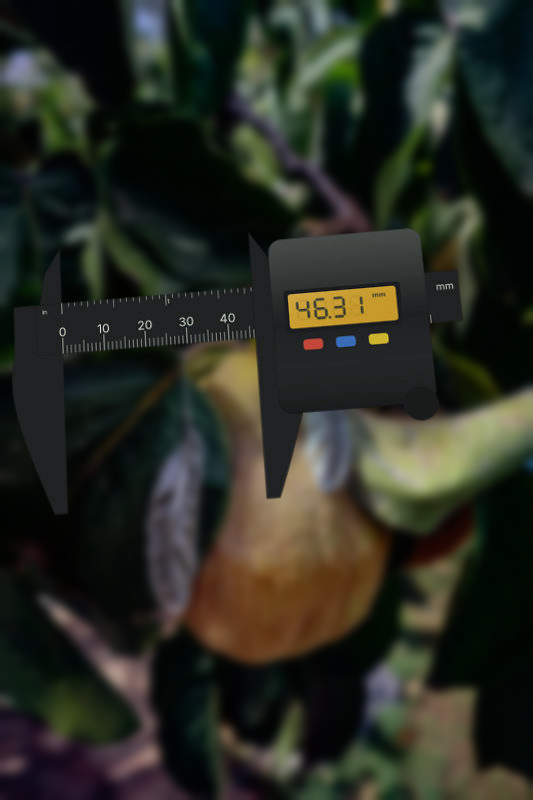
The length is 46.31 (mm)
